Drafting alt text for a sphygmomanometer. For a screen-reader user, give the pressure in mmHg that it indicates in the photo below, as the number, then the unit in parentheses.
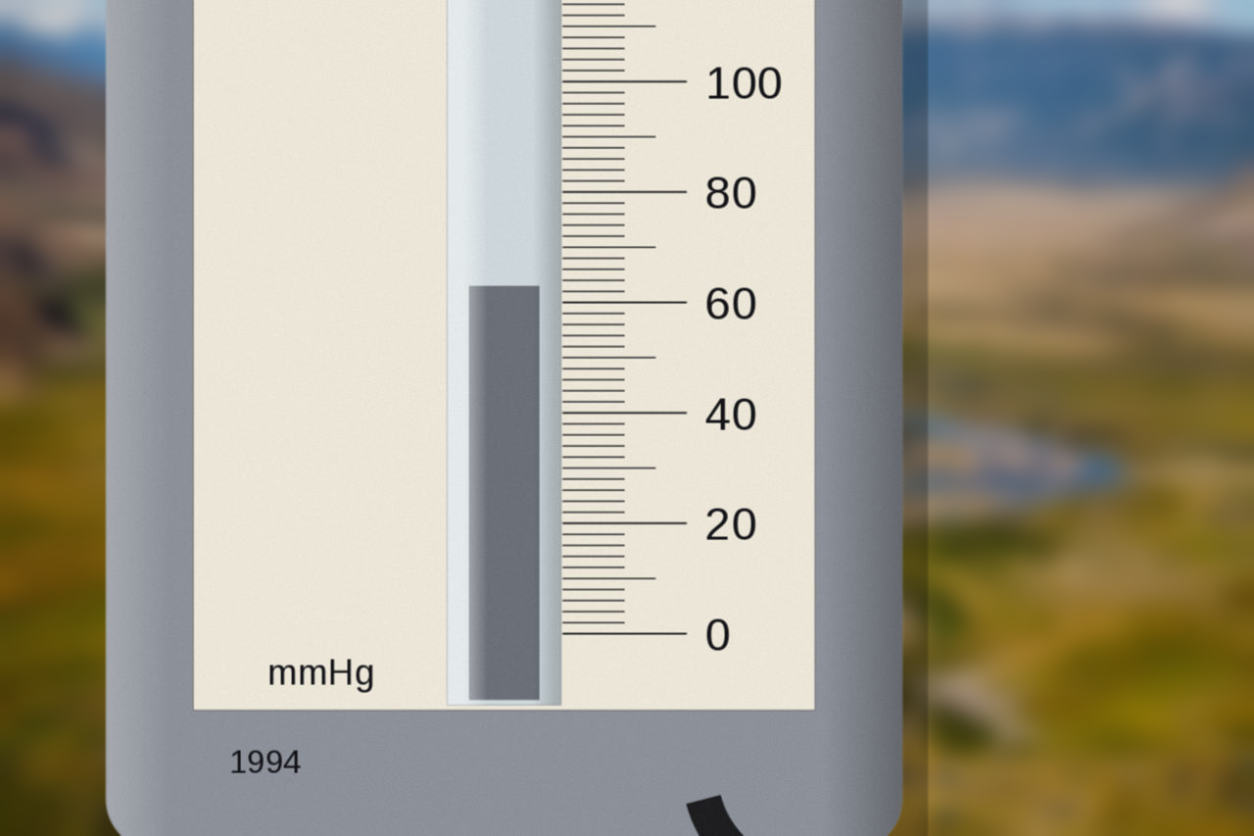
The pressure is 63 (mmHg)
